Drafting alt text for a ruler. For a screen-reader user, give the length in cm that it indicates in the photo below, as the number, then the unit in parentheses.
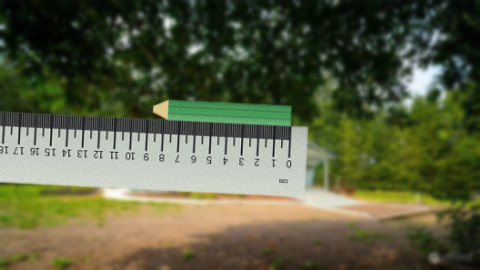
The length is 9 (cm)
